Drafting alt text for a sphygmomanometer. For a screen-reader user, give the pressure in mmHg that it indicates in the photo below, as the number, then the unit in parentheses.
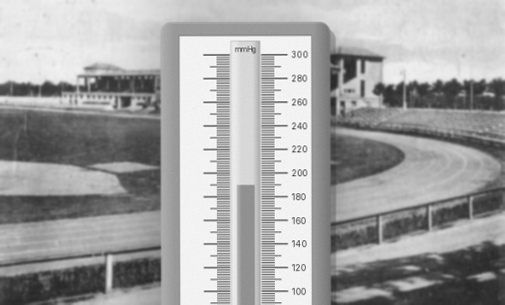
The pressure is 190 (mmHg)
